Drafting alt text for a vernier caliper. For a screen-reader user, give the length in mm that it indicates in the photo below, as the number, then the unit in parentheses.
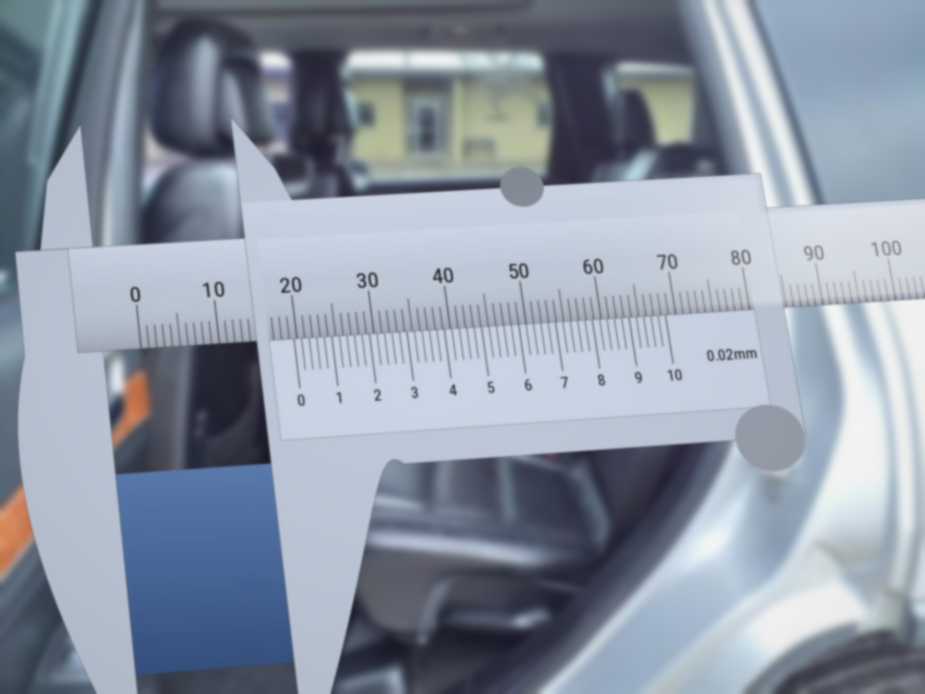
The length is 19.6 (mm)
